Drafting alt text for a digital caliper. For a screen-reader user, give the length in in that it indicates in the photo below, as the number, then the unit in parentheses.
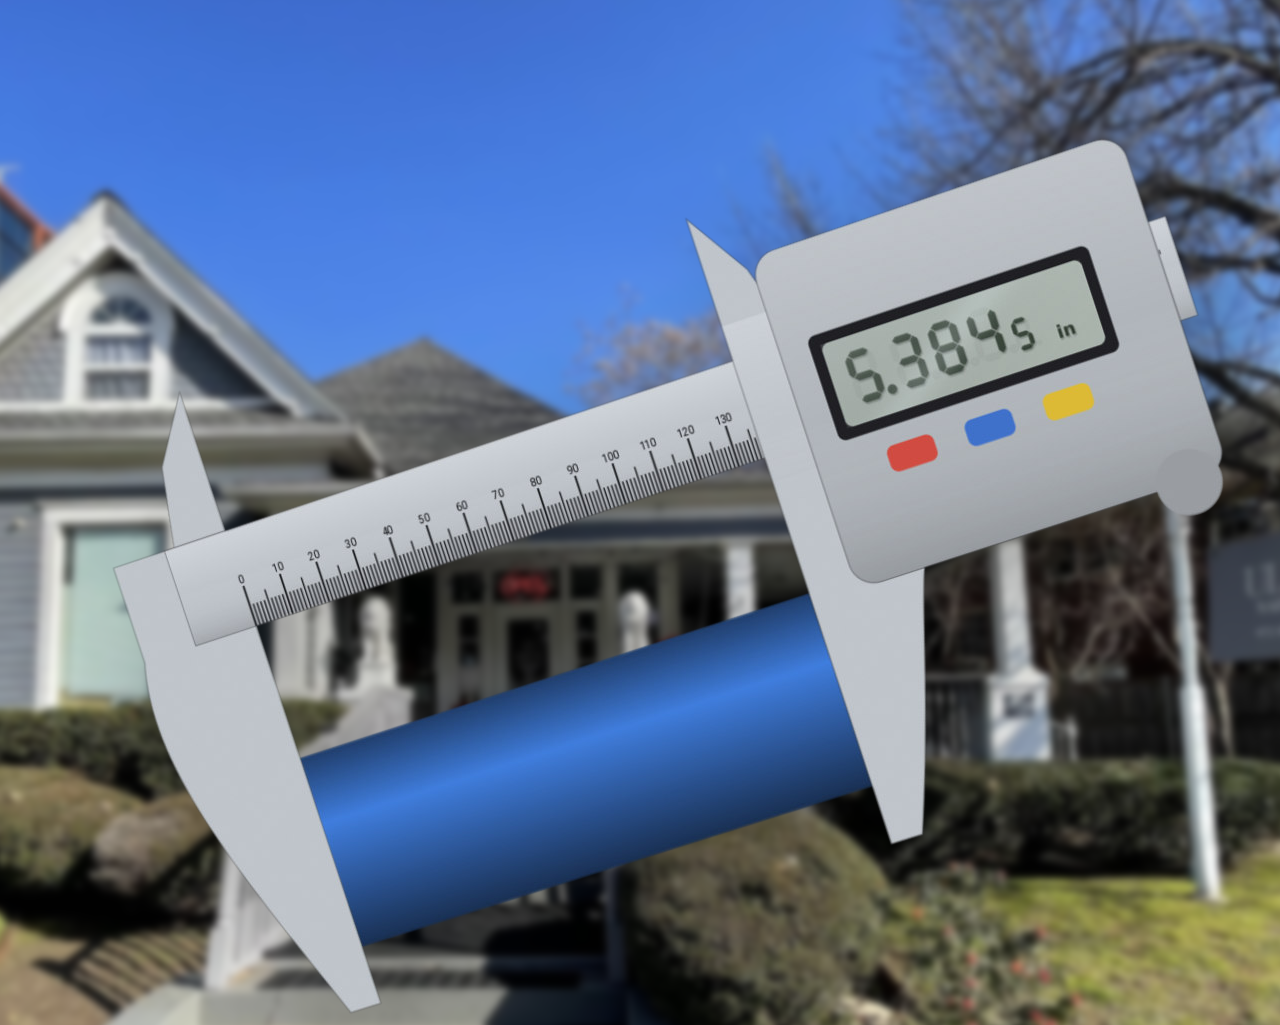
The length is 5.3845 (in)
